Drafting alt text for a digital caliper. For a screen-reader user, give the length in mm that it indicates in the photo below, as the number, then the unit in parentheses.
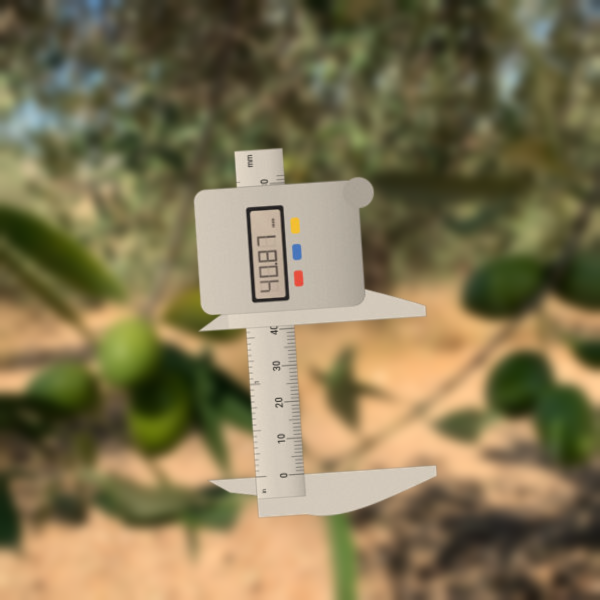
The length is 40.87 (mm)
